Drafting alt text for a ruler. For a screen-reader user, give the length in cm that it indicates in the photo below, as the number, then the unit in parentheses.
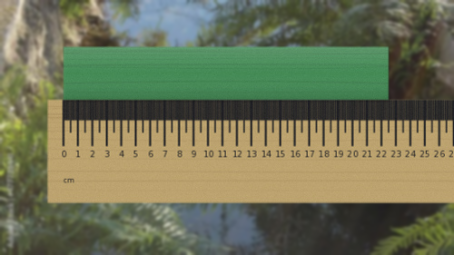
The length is 22.5 (cm)
